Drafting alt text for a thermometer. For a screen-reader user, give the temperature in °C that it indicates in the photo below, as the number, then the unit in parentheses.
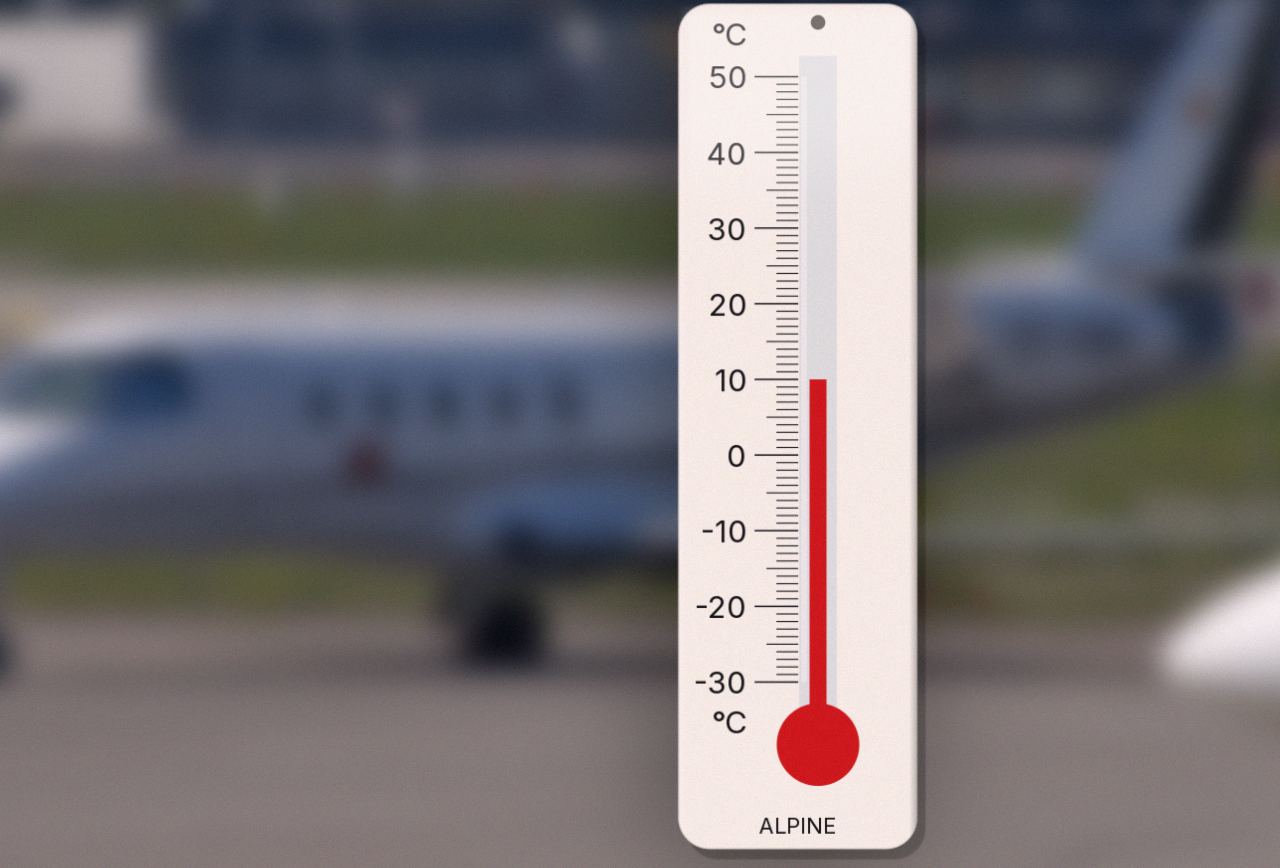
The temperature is 10 (°C)
